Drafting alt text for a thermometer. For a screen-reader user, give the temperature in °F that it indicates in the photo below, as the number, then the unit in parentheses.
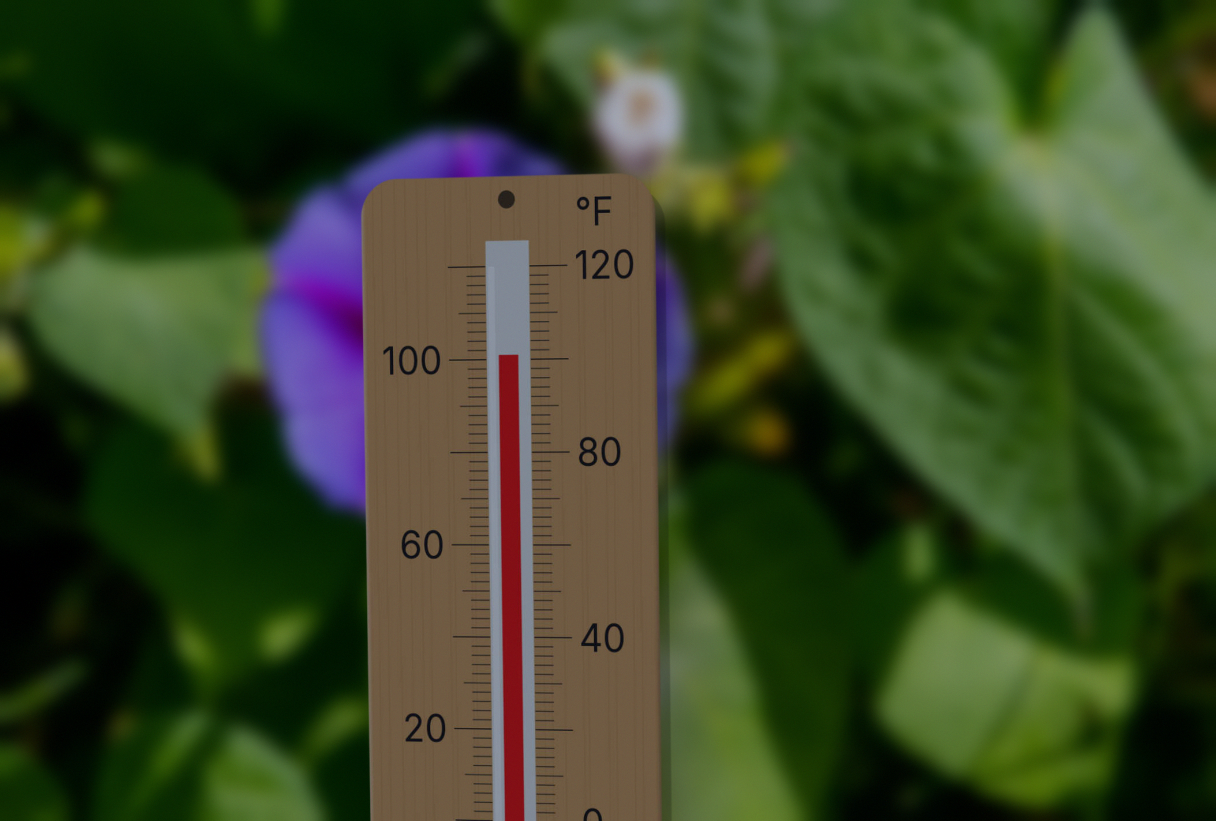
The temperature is 101 (°F)
